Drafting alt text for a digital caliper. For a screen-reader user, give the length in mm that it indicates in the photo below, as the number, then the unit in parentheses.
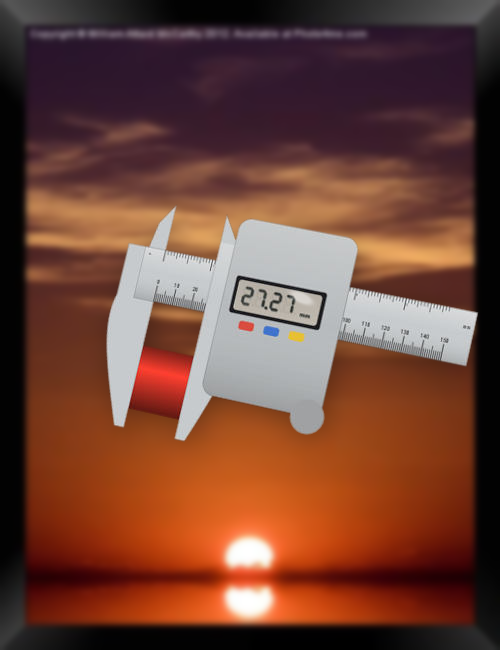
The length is 27.27 (mm)
